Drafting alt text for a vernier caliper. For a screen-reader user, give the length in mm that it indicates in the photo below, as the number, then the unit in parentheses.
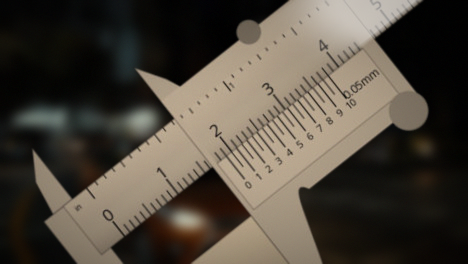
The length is 19.0 (mm)
